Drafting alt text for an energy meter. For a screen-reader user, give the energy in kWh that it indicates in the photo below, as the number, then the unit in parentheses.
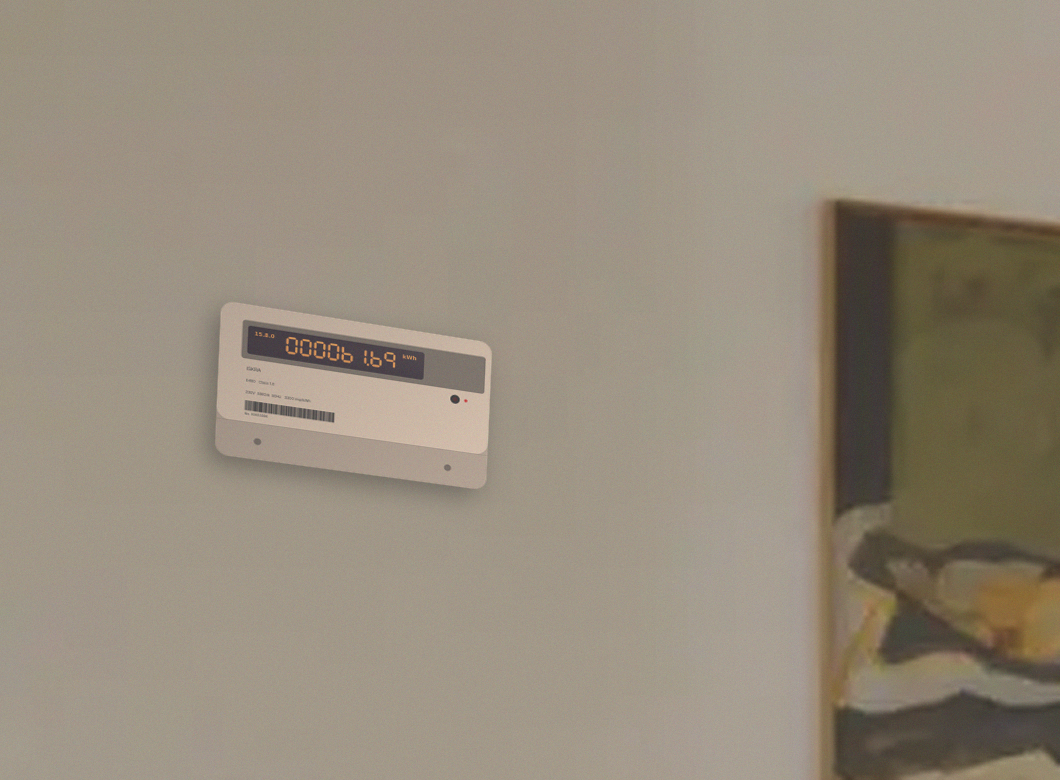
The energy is 61.69 (kWh)
